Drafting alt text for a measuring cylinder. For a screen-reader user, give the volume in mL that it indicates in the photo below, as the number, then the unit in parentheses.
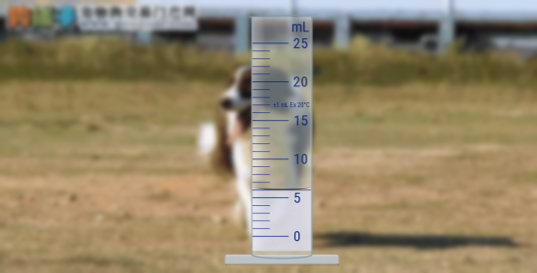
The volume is 6 (mL)
